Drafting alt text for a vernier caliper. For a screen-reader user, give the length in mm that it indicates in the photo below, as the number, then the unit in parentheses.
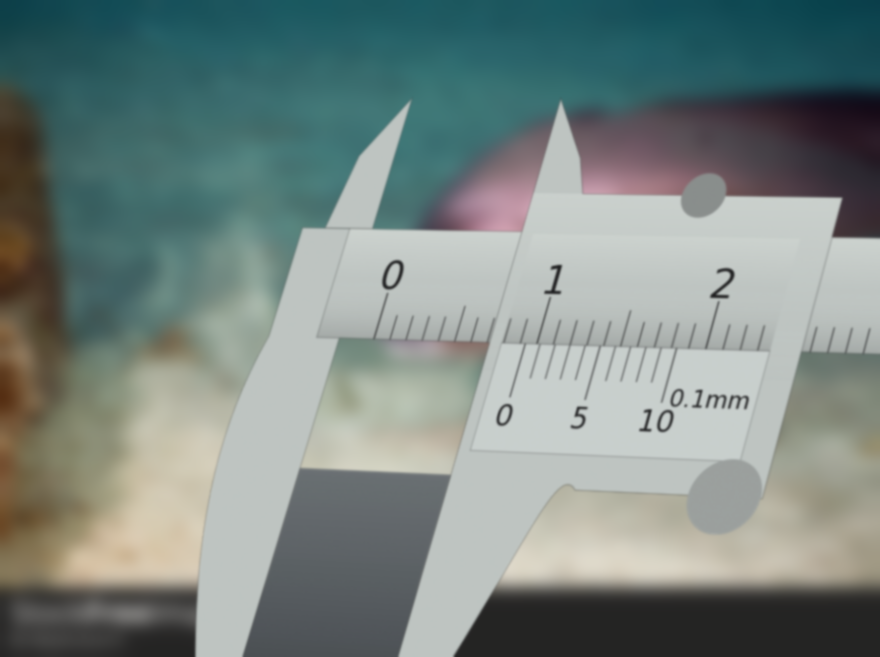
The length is 9.3 (mm)
